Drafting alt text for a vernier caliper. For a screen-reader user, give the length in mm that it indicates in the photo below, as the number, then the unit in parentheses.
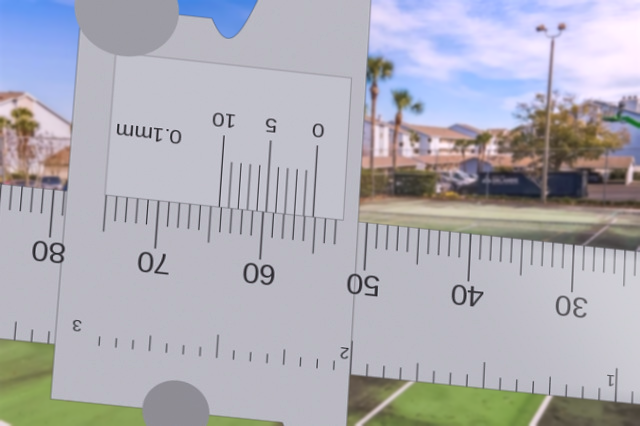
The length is 55.2 (mm)
